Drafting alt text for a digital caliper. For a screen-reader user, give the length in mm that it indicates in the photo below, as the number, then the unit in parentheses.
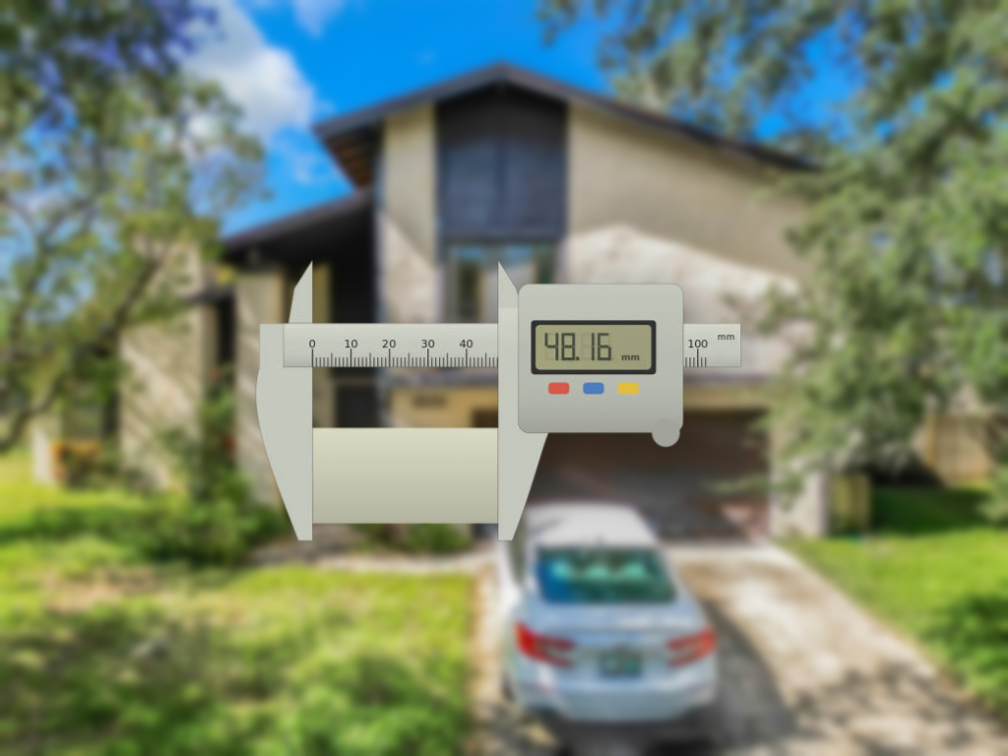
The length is 48.16 (mm)
